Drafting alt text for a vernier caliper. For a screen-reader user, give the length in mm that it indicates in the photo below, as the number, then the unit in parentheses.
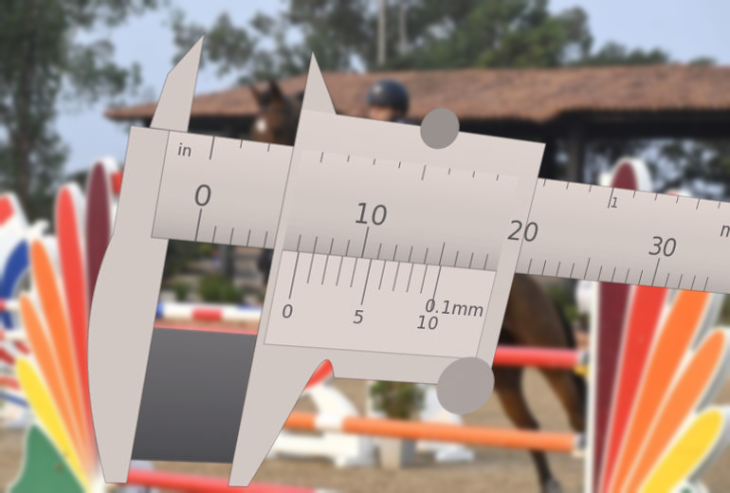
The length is 6.1 (mm)
